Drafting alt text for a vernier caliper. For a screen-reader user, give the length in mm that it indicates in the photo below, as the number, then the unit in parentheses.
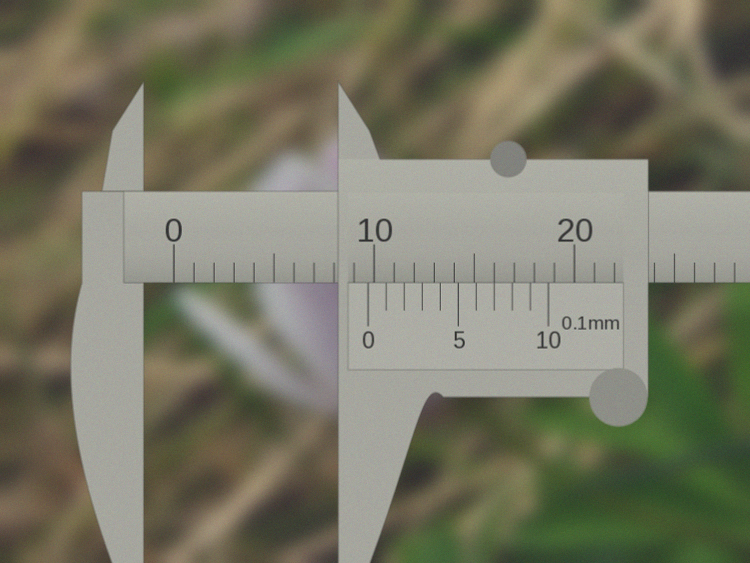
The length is 9.7 (mm)
